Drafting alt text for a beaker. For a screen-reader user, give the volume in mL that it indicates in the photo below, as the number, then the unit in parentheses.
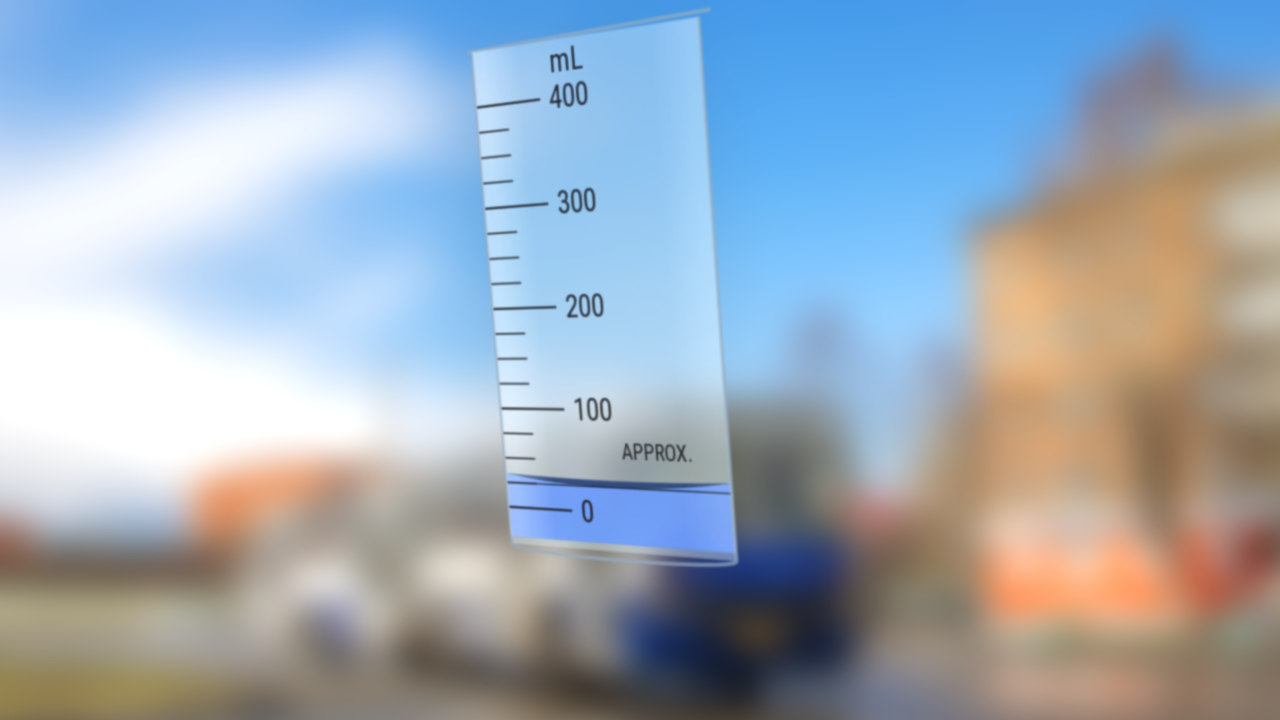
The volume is 25 (mL)
